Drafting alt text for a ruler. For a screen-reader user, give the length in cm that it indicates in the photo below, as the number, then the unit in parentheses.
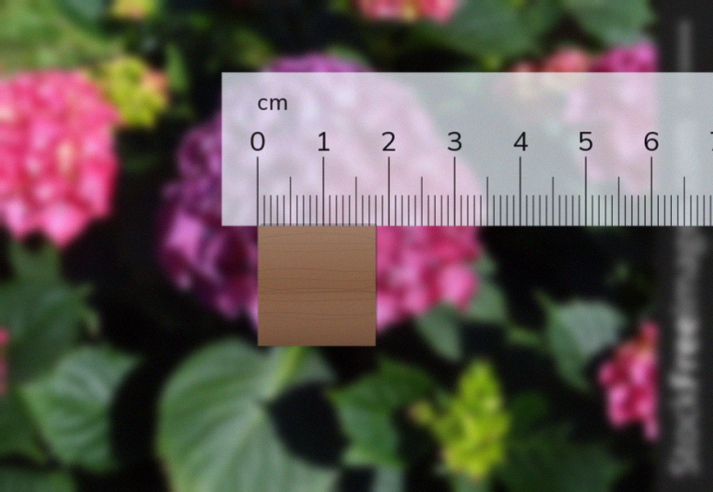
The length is 1.8 (cm)
